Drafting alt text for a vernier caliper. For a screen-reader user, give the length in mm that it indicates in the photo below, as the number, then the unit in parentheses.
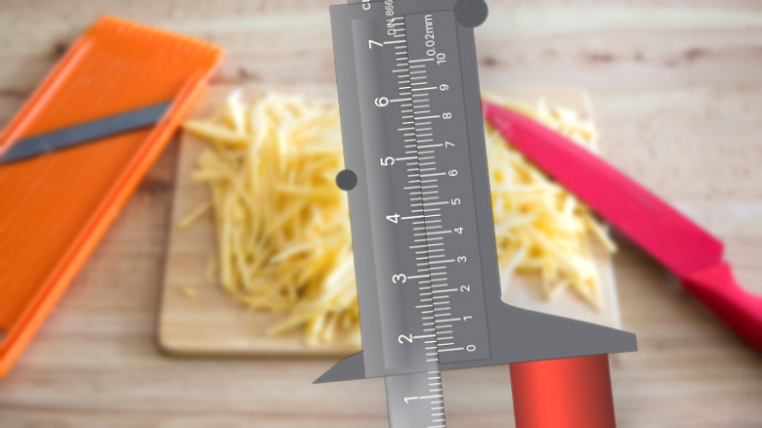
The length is 17.4 (mm)
